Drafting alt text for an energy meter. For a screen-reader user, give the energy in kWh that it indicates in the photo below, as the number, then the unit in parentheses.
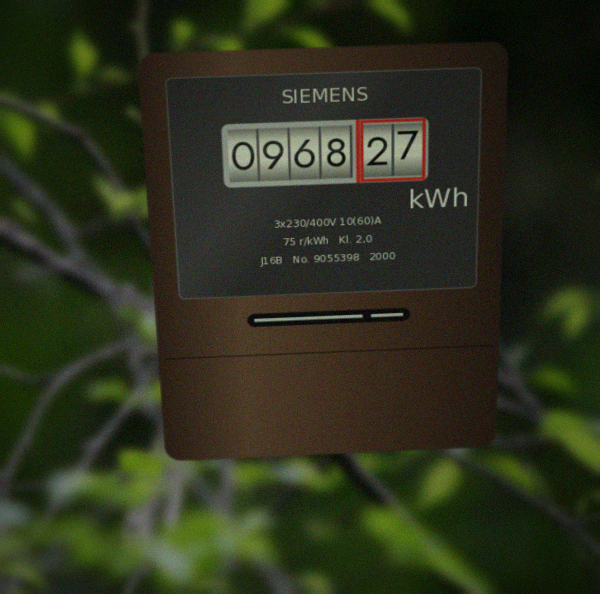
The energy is 968.27 (kWh)
